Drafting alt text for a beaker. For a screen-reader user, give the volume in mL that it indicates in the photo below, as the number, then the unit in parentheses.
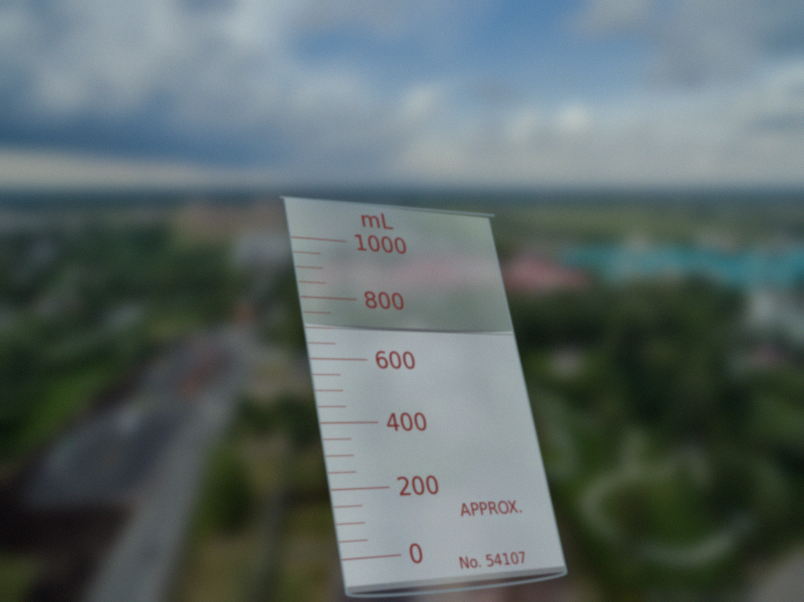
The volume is 700 (mL)
